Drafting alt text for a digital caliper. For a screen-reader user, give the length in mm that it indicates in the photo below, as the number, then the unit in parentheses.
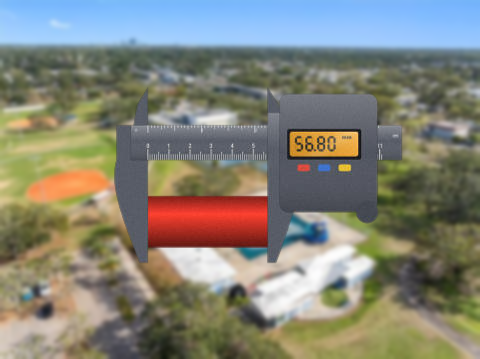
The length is 56.80 (mm)
